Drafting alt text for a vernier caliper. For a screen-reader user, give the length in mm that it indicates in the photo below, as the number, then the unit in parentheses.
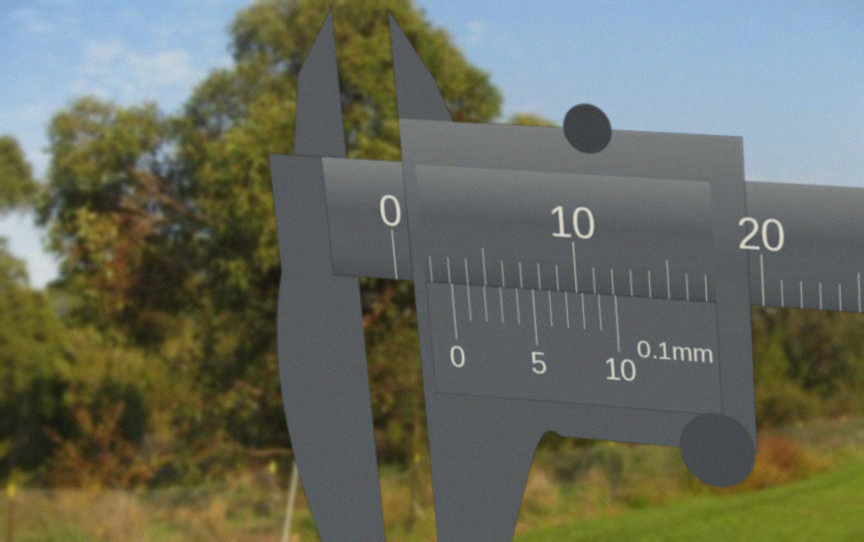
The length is 3.1 (mm)
